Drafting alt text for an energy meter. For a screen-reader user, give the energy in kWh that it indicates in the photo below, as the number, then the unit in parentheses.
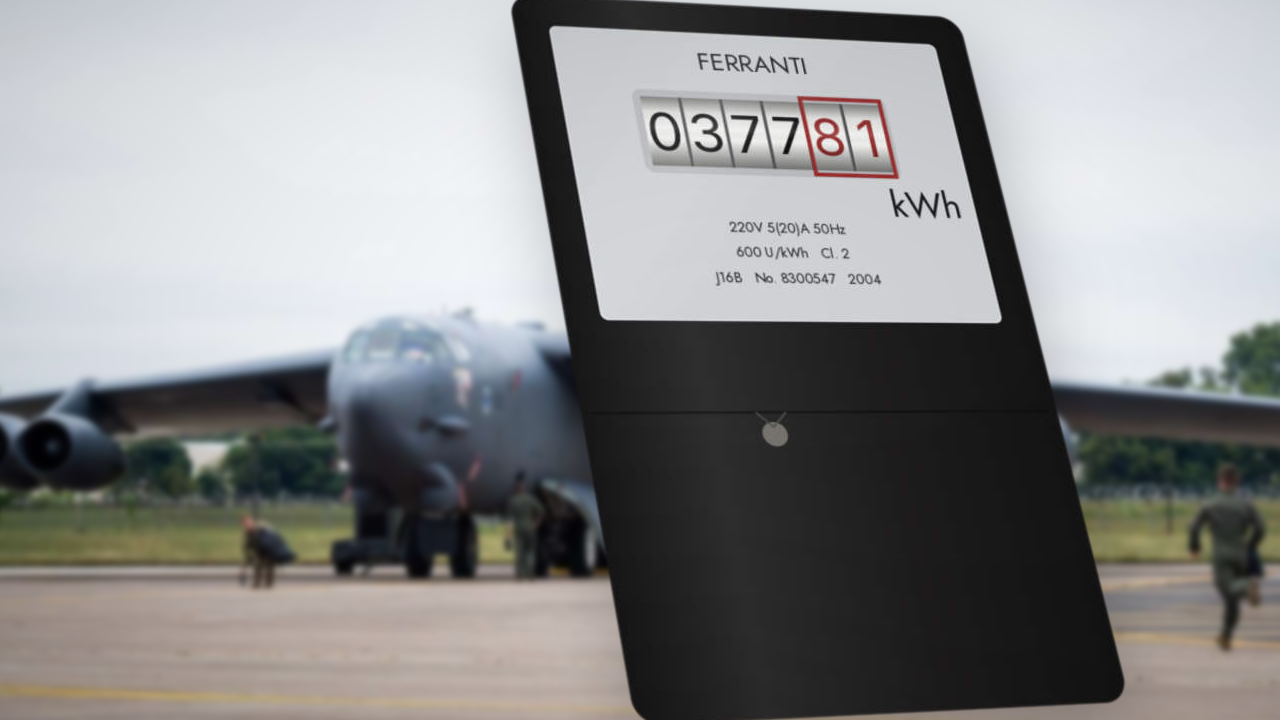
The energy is 377.81 (kWh)
